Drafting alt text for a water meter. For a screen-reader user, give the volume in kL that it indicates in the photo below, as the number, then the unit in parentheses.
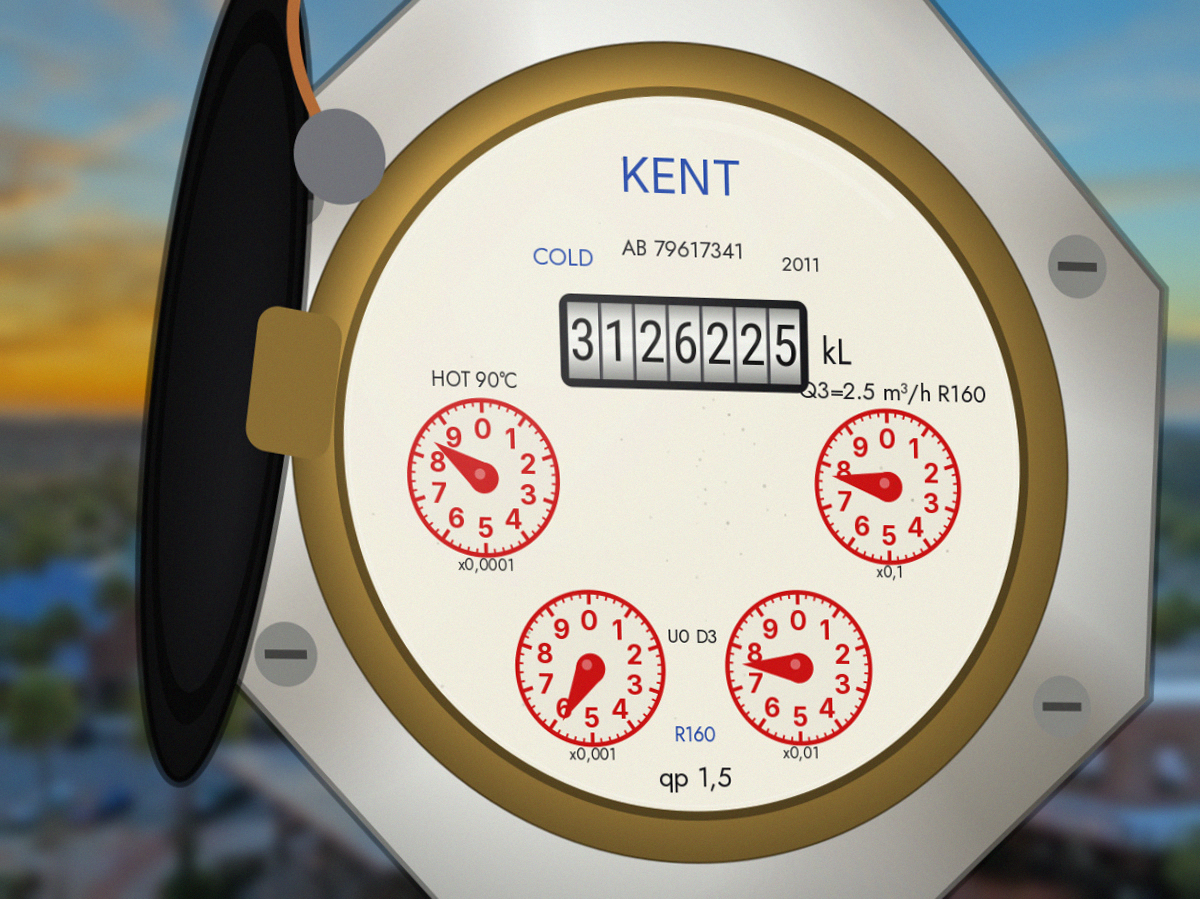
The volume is 3126225.7758 (kL)
